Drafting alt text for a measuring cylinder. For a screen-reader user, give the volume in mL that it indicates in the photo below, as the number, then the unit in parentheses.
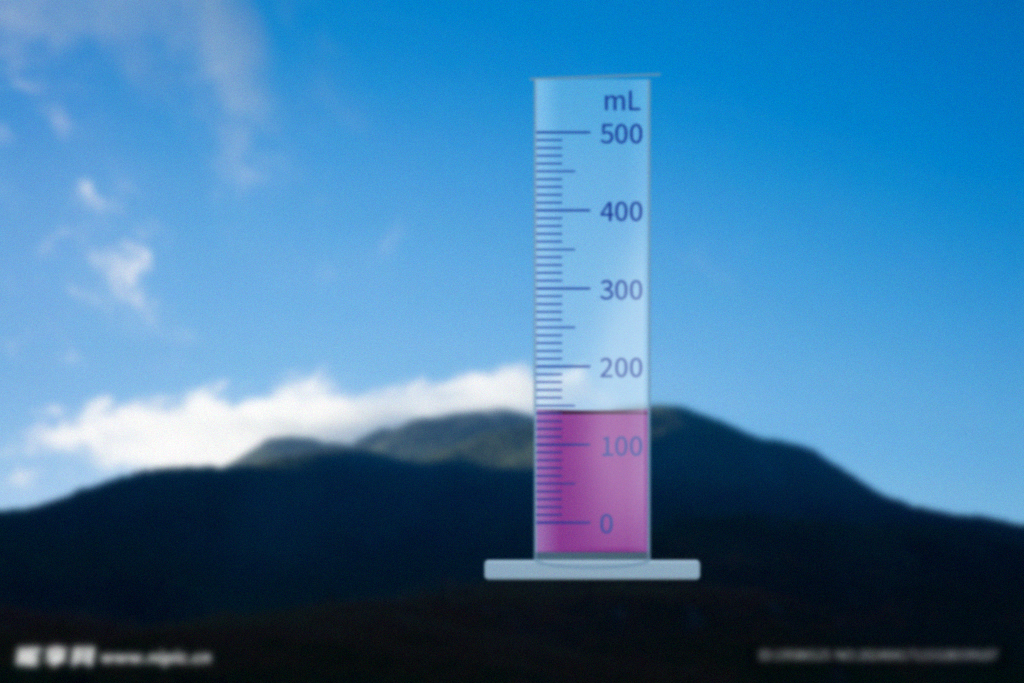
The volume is 140 (mL)
